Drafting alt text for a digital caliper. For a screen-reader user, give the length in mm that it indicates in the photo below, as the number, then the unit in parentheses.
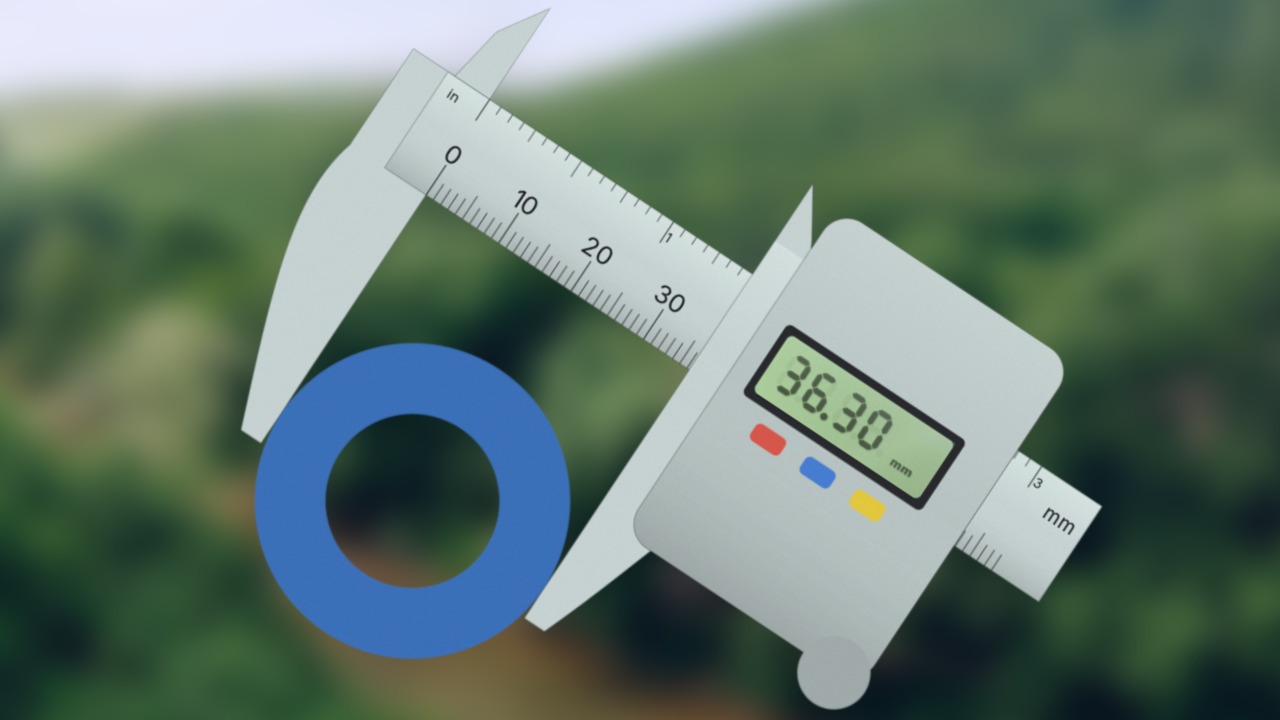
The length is 36.30 (mm)
